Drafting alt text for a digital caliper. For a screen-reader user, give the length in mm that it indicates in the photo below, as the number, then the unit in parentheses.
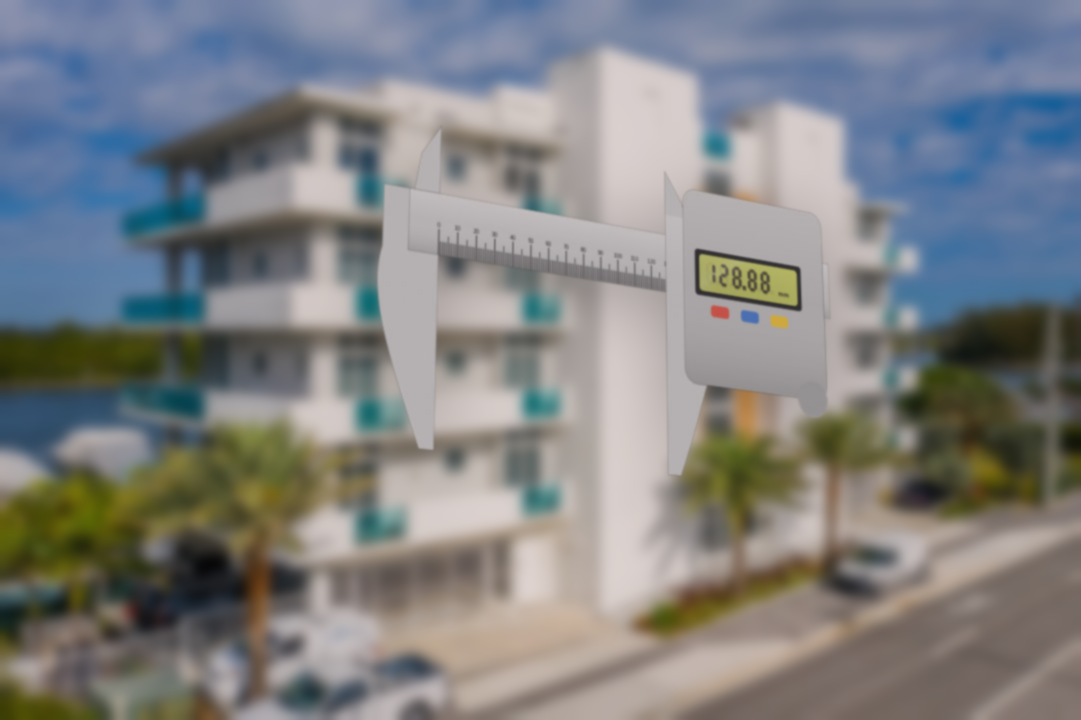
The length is 128.88 (mm)
